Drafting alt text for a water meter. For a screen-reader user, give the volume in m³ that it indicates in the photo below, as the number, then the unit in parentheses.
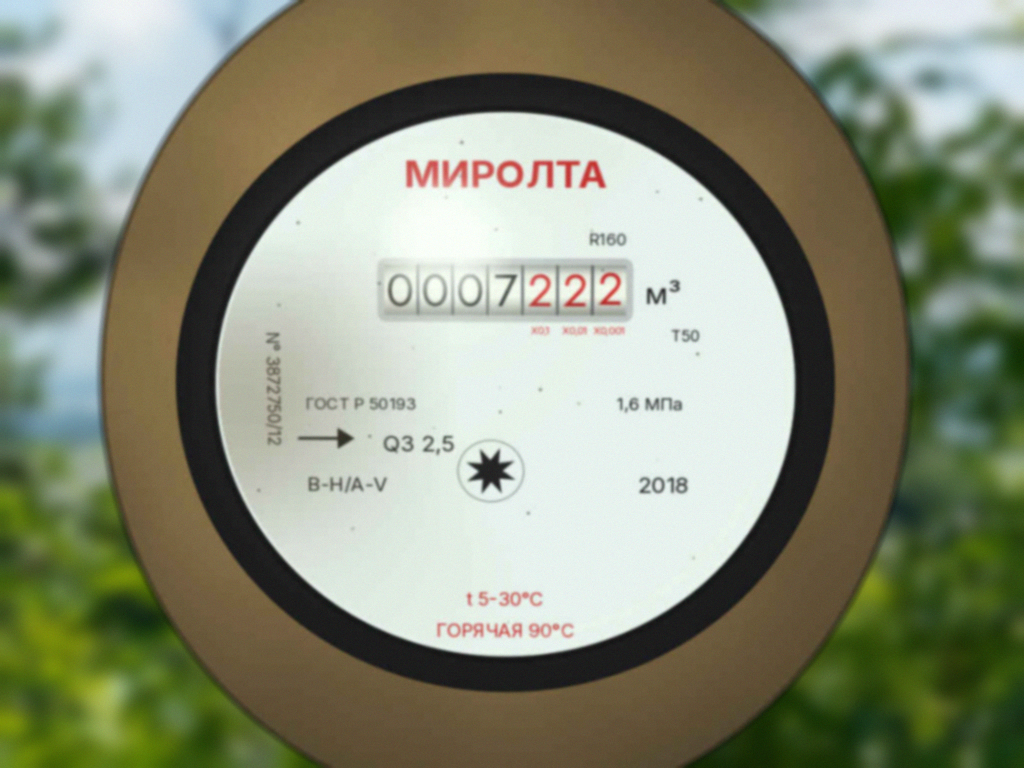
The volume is 7.222 (m³)
